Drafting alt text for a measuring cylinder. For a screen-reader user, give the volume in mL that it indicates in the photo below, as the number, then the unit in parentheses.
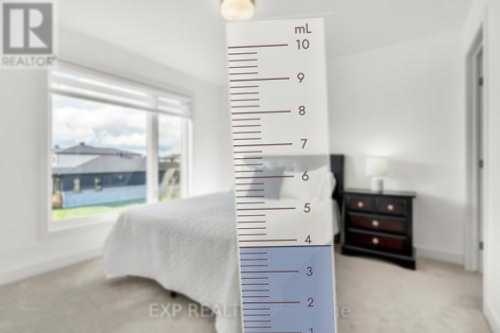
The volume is 3.8 (mL)
